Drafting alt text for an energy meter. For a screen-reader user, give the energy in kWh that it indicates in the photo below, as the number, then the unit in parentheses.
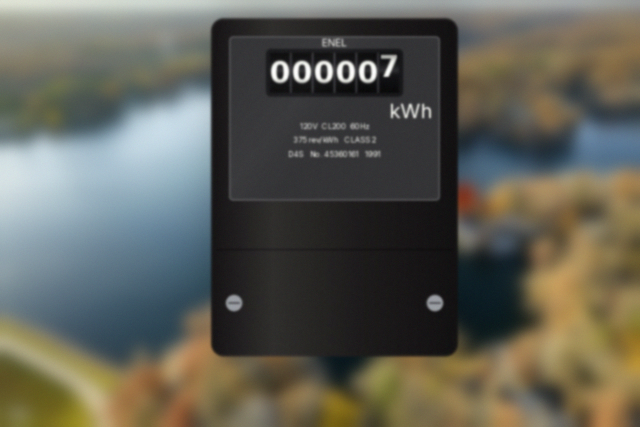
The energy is 7 (kWh)
